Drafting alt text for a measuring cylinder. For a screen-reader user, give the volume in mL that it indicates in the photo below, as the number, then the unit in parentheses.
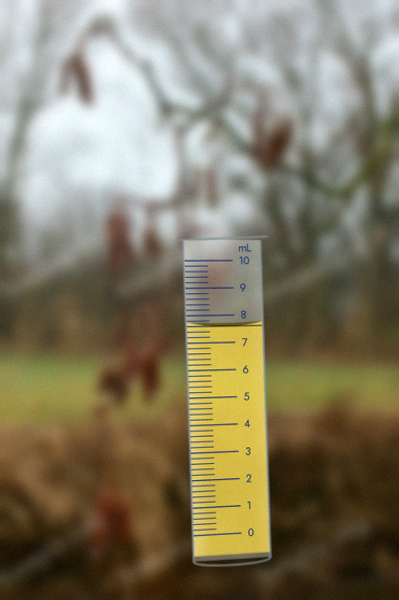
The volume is 7.6 (mL)
